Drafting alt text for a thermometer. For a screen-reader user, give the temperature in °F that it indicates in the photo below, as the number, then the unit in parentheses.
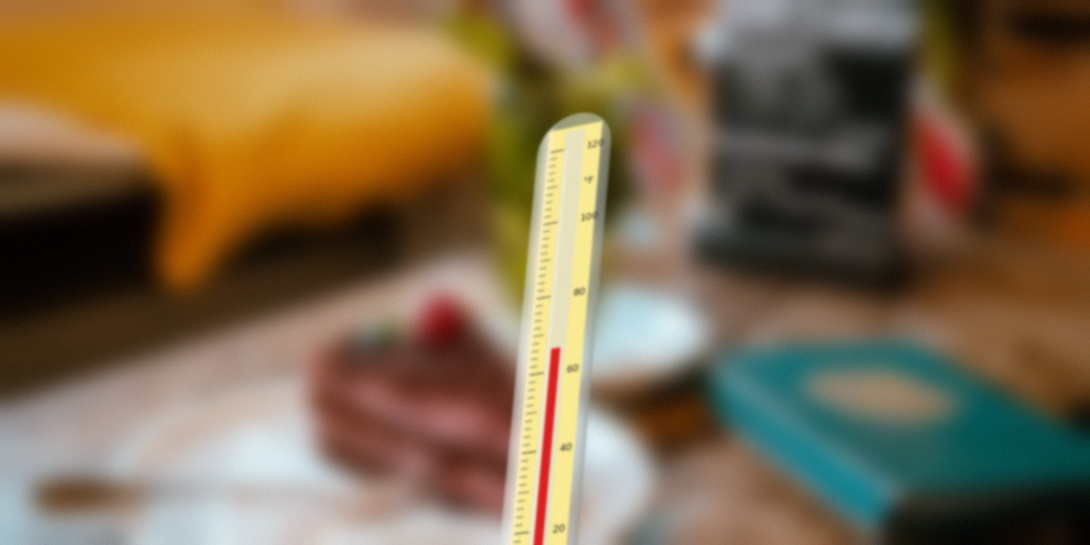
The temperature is 66 (°F)
